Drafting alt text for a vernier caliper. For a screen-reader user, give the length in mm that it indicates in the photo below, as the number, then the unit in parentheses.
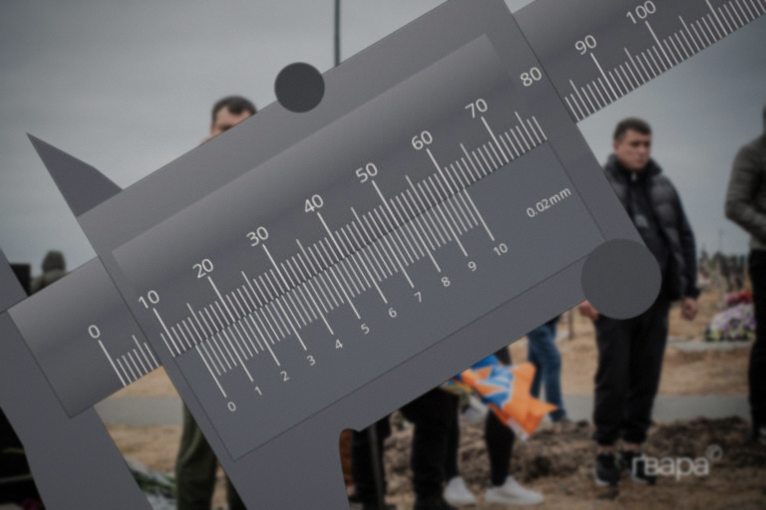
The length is 12.8 (mm)
